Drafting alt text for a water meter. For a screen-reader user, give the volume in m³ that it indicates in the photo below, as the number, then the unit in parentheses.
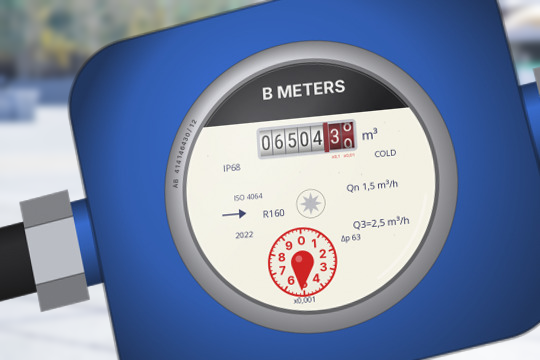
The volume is 6504.385 (m³)
